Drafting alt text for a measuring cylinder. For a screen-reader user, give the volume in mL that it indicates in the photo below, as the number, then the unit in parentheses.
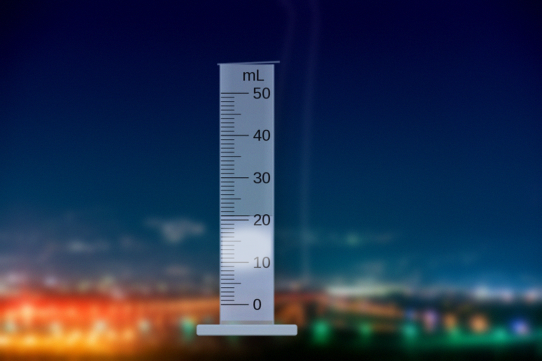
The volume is 21 (mL)
